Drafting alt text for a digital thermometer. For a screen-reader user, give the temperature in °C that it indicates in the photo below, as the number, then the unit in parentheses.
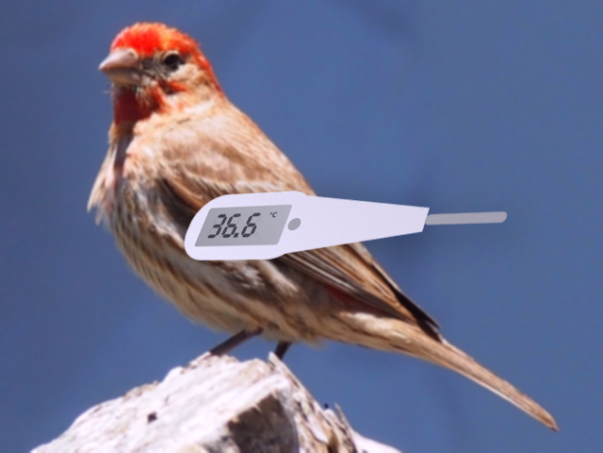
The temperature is 36.6 (°C)
